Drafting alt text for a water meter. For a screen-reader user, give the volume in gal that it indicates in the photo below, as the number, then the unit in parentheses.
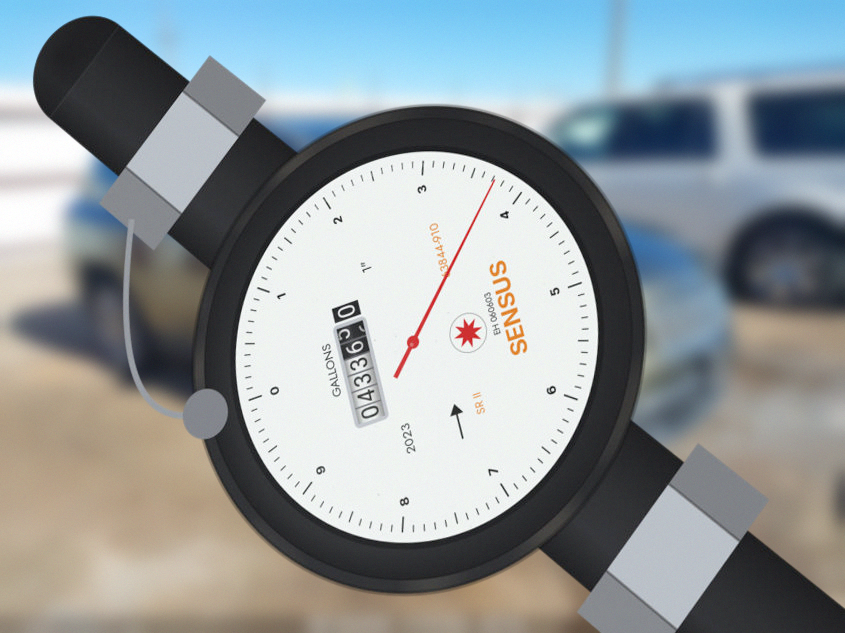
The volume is 433653.7 (gal)
